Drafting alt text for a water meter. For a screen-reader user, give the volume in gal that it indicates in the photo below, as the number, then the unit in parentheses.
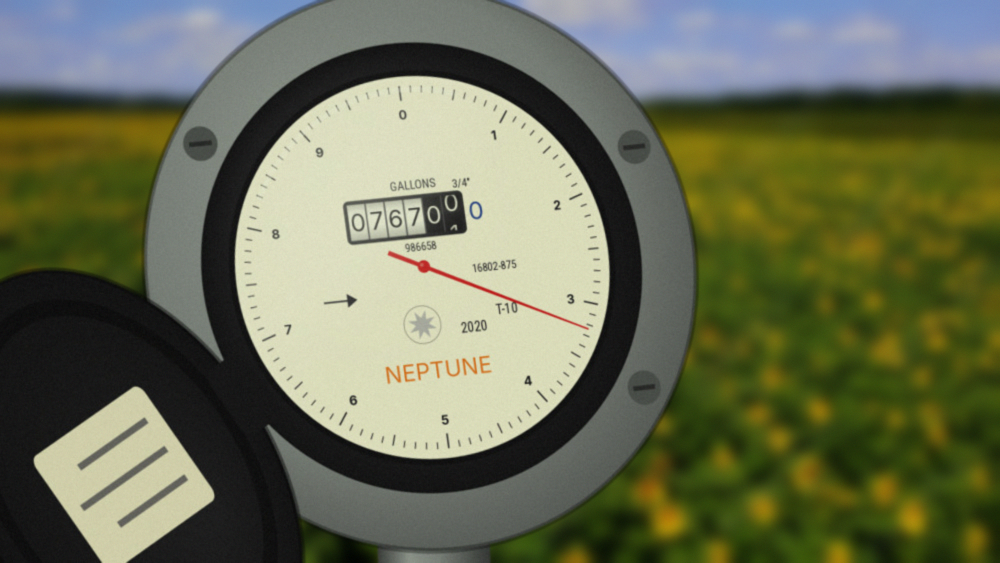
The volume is 767003.2 (gal)
